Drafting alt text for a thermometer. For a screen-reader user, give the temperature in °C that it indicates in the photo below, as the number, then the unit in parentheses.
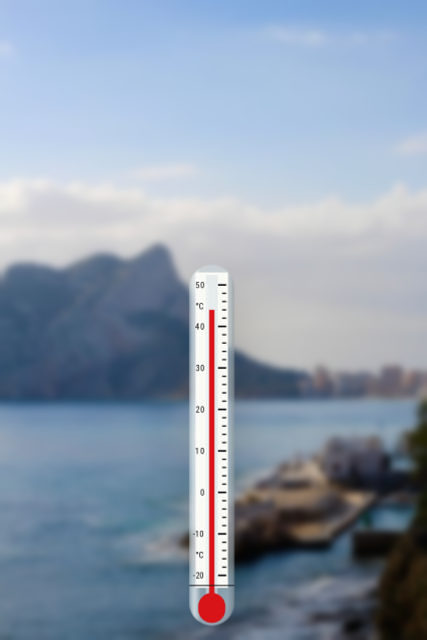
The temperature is 44 (°C)
